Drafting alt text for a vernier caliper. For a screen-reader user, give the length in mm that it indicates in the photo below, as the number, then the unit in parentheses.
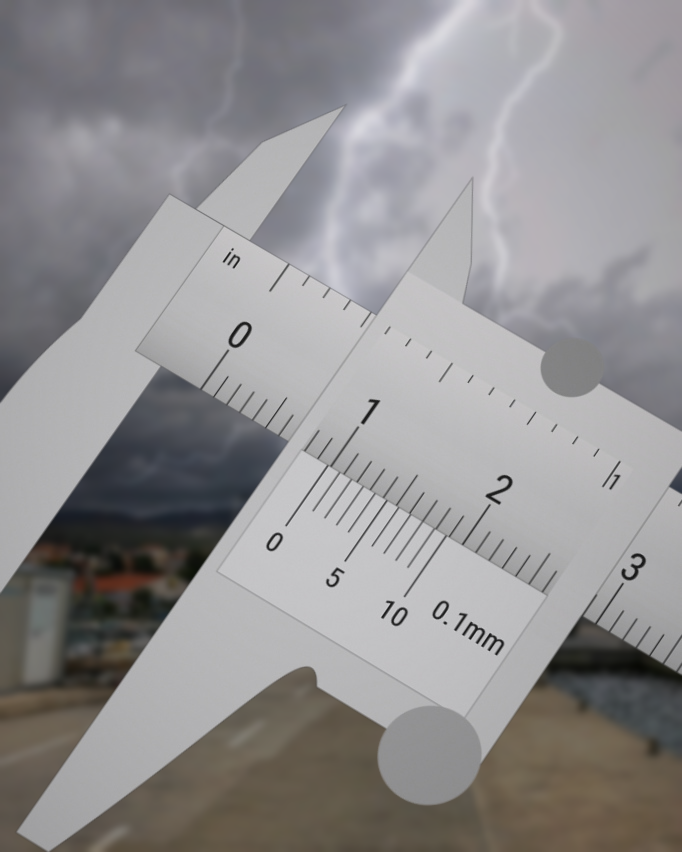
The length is 9.8 (mm)
